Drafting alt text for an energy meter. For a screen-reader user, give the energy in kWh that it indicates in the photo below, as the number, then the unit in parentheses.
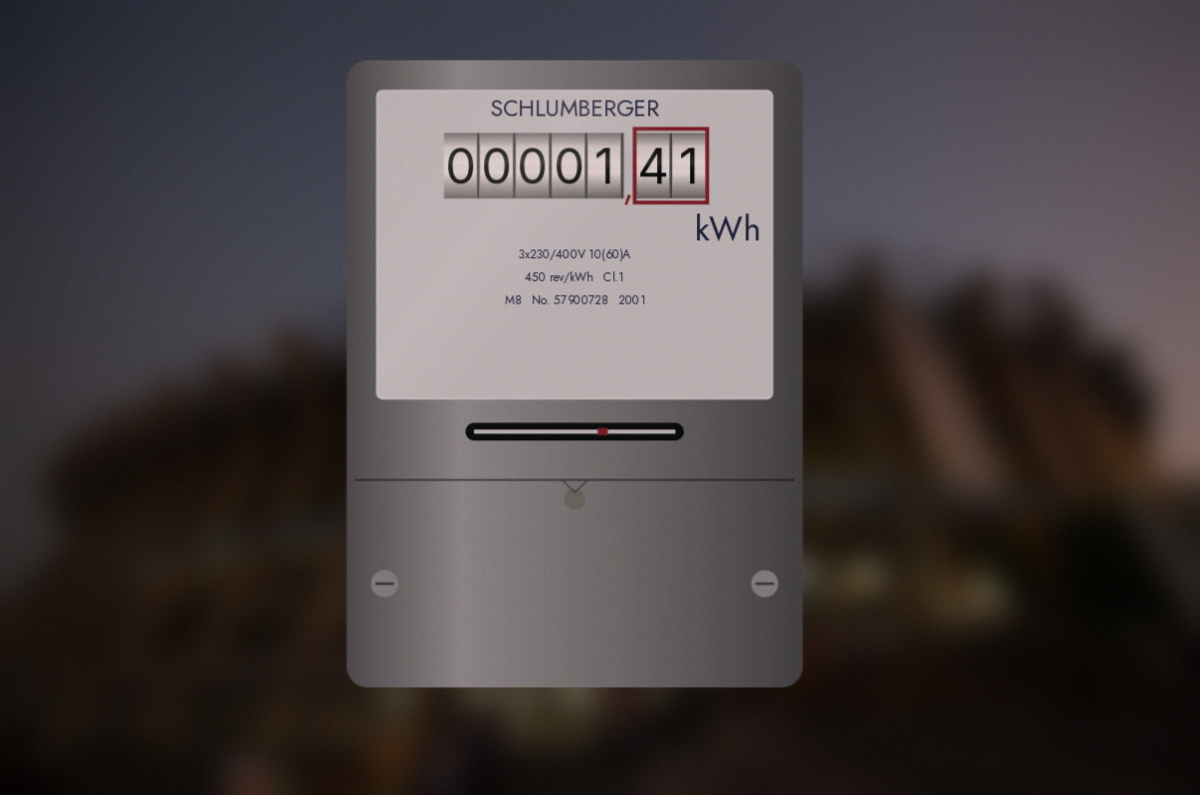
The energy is 1.41 (kWh)
